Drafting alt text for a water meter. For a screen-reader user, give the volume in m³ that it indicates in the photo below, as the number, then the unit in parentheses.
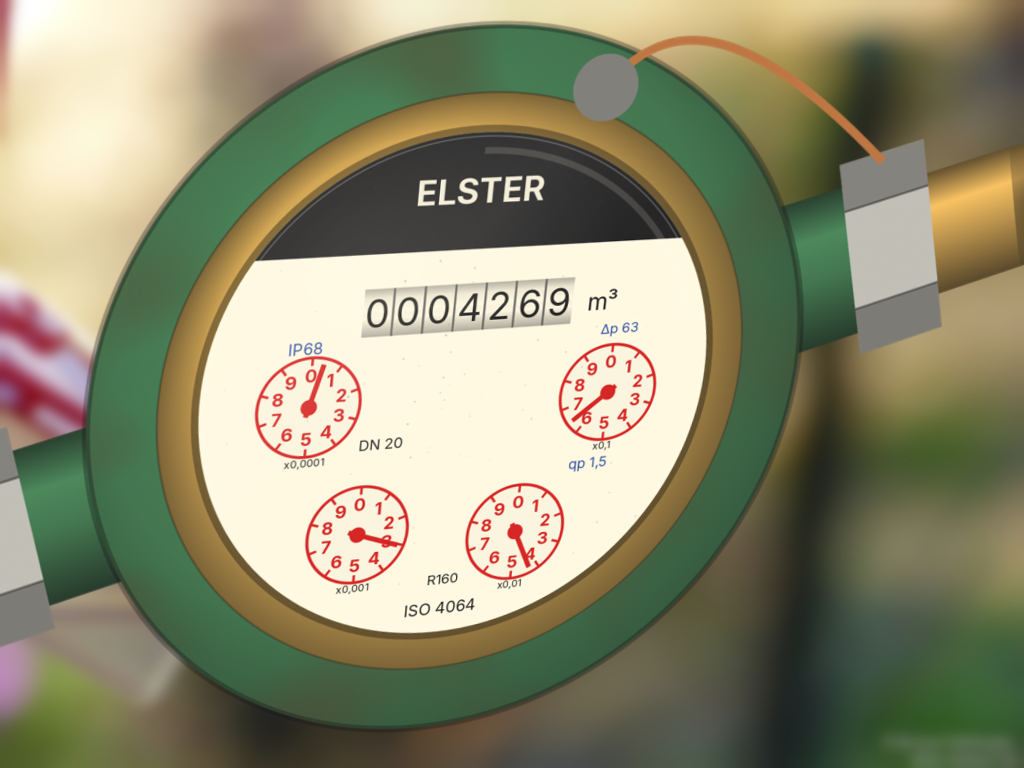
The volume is 4269.6430 (m³)
